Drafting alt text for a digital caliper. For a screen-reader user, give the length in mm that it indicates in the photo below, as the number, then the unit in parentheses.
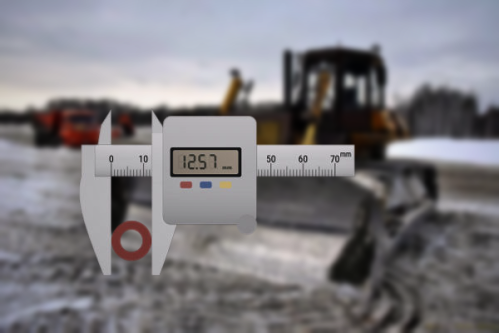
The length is 12.57 (mm)
